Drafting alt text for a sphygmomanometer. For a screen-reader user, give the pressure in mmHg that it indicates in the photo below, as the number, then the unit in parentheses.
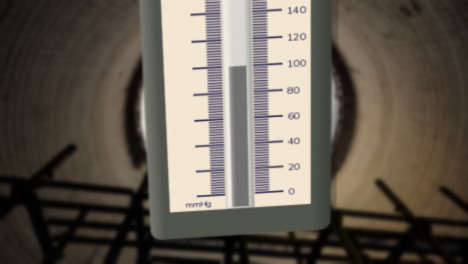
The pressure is 100 (mmHg)
